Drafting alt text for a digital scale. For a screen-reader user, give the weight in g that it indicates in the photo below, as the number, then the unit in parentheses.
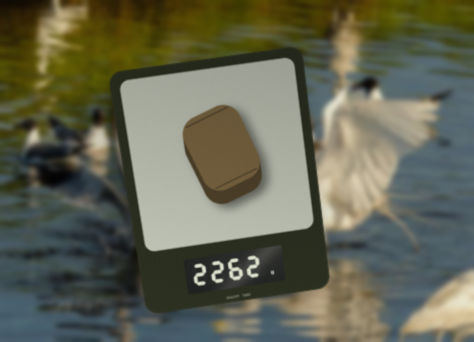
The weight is 2262 (g)
